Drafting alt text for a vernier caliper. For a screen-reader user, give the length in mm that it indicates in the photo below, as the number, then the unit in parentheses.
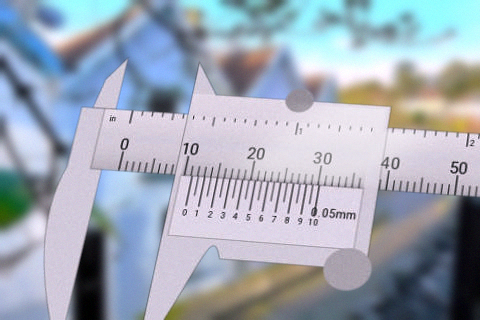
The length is 11.2 (mm)
